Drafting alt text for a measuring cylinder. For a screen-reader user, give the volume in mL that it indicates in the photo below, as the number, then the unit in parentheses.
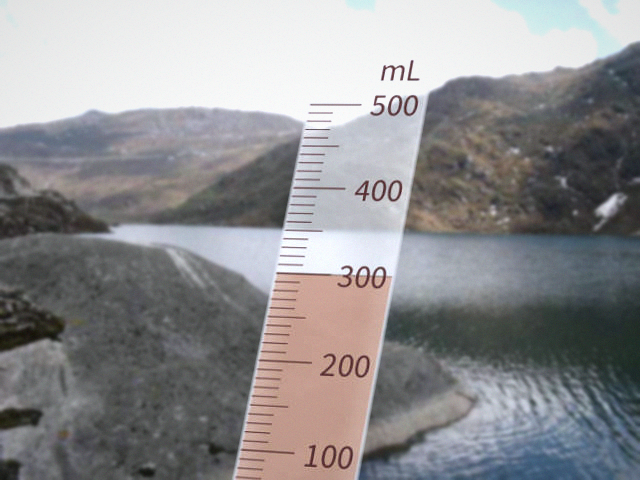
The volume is 300 (mL)
